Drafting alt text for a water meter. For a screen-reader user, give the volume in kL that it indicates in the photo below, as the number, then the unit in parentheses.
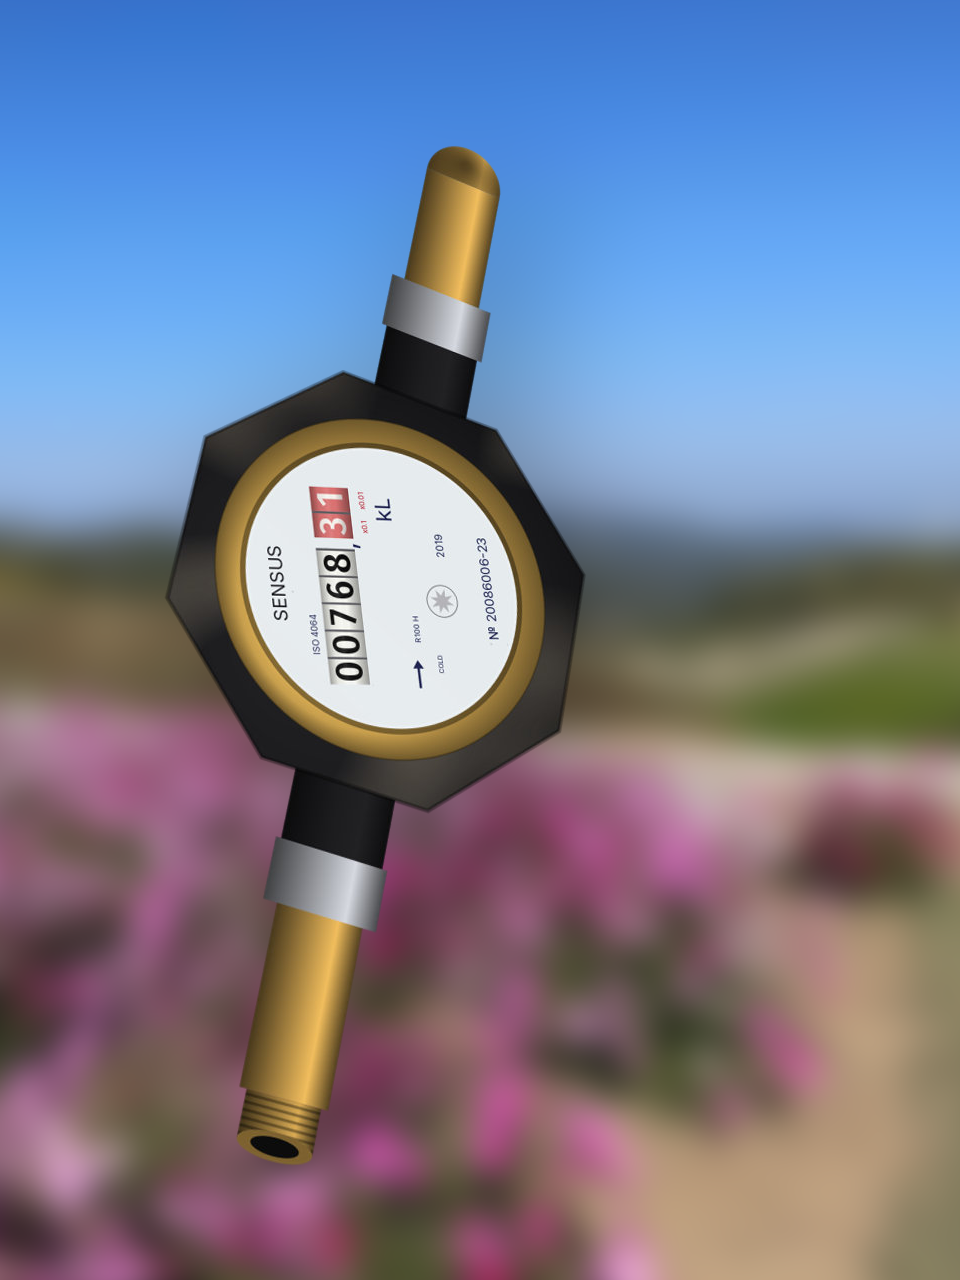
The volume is 768.31 (kL)
